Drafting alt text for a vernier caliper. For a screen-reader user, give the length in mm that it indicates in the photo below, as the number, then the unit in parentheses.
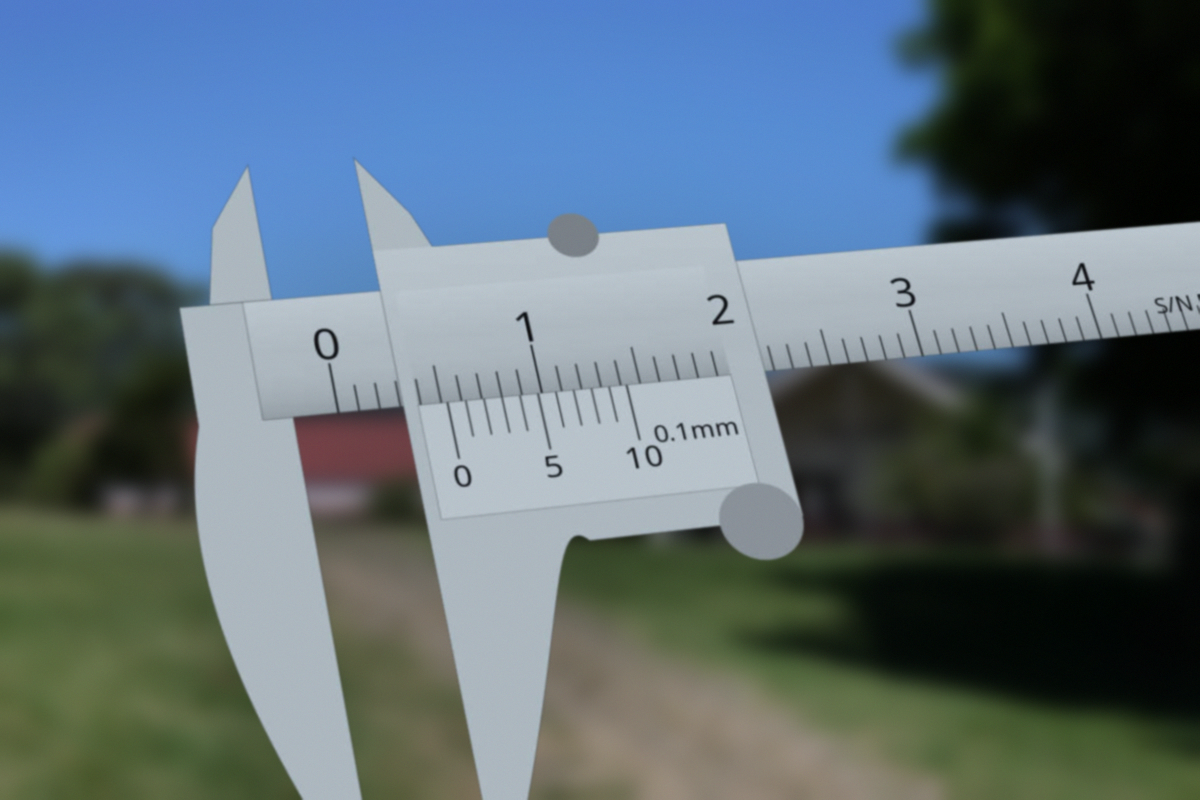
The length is 5.3 (mm)
